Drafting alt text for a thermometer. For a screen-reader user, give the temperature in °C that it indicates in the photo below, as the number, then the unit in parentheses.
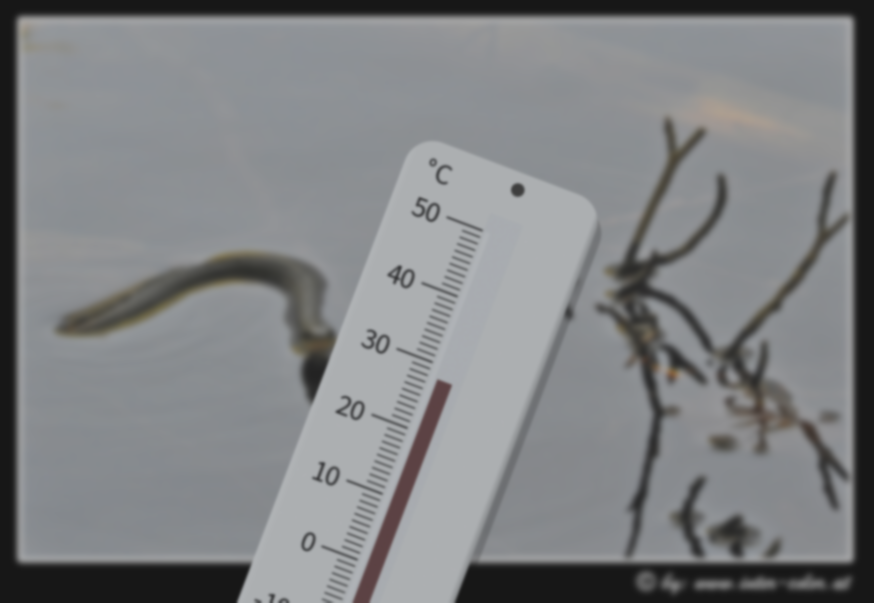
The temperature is 28 (°C)
